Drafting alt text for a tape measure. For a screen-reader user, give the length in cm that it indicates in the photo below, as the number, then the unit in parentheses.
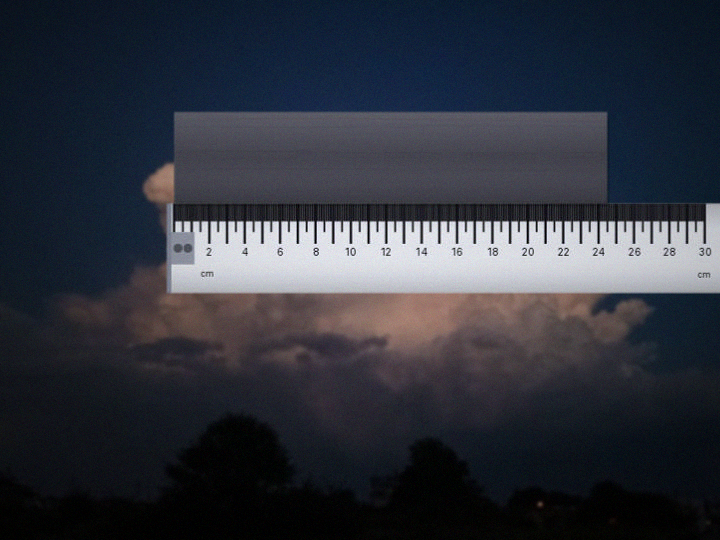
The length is 24.5 (cm)
